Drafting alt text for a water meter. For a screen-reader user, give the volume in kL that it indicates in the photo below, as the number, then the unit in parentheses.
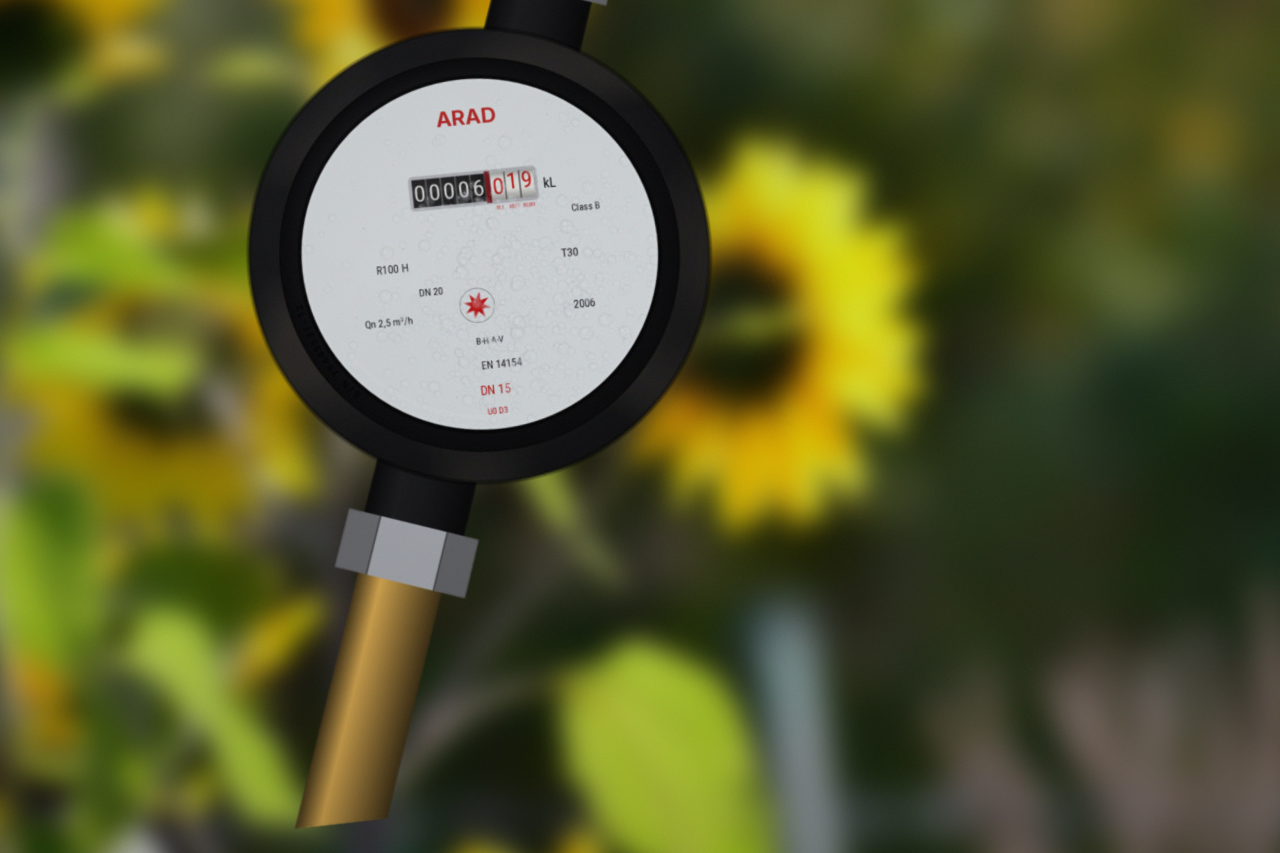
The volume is 6.019 (kL)
